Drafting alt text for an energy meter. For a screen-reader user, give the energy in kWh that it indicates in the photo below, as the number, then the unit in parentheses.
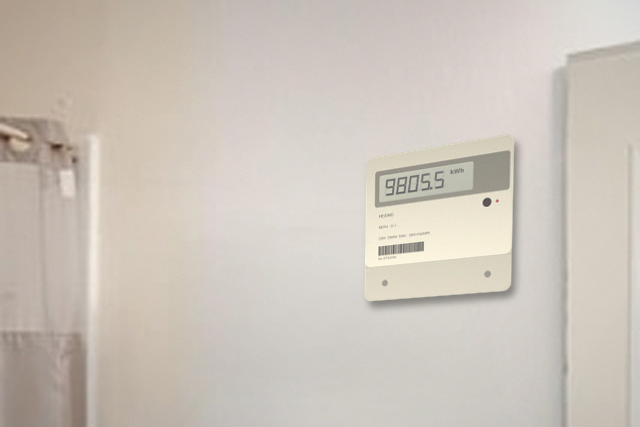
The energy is 9805.5 (kWh)
